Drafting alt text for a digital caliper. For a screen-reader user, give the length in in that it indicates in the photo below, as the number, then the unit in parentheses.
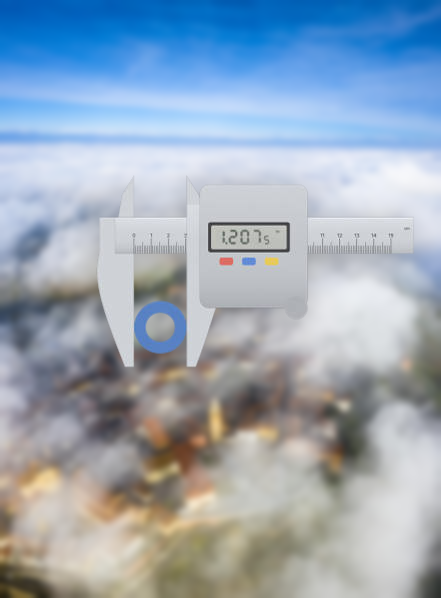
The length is 1.2075 (in)
